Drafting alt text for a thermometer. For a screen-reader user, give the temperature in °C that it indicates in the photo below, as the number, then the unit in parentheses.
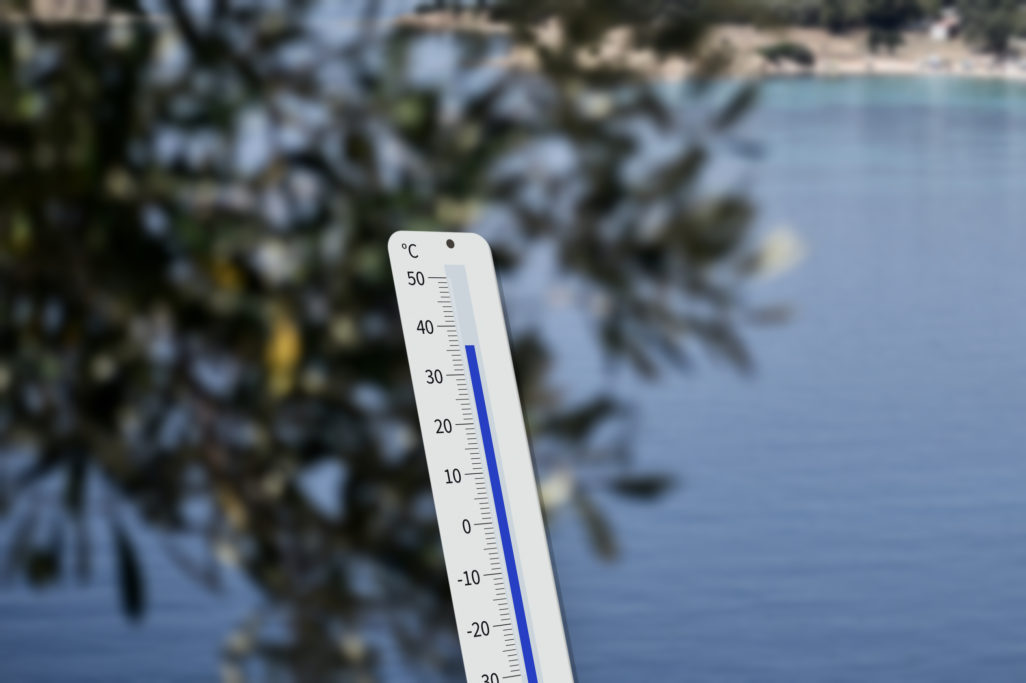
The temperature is 36 (°C)
